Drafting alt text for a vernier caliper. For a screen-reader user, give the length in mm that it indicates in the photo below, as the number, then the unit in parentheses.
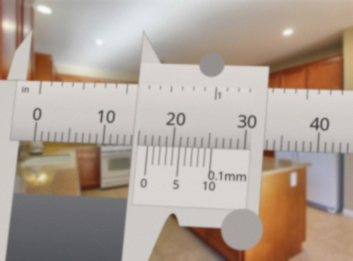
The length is 16.4 (mm)
